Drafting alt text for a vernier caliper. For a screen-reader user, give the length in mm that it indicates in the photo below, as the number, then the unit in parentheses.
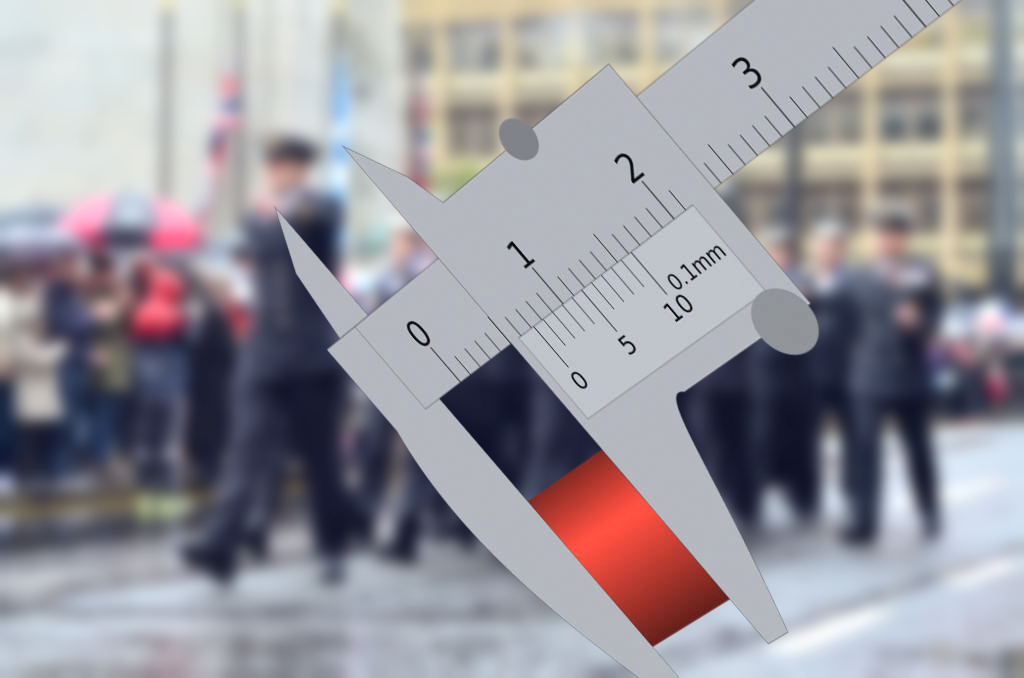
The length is 7.2 (mm)
